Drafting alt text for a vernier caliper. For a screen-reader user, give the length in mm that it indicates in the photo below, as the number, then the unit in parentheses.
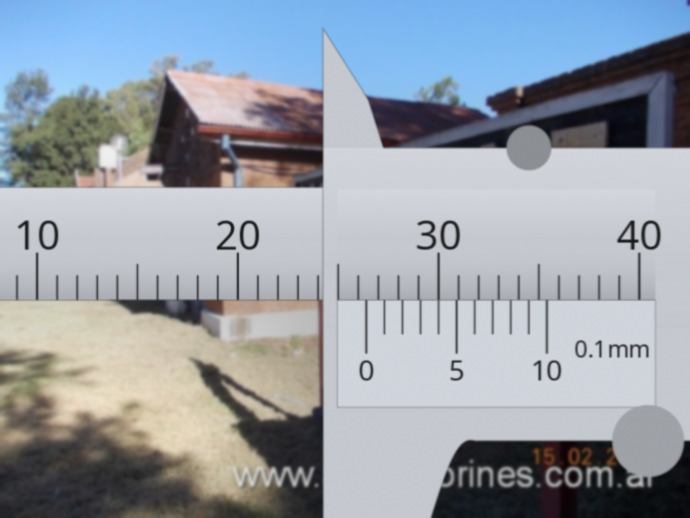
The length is 26.4 (mm)
